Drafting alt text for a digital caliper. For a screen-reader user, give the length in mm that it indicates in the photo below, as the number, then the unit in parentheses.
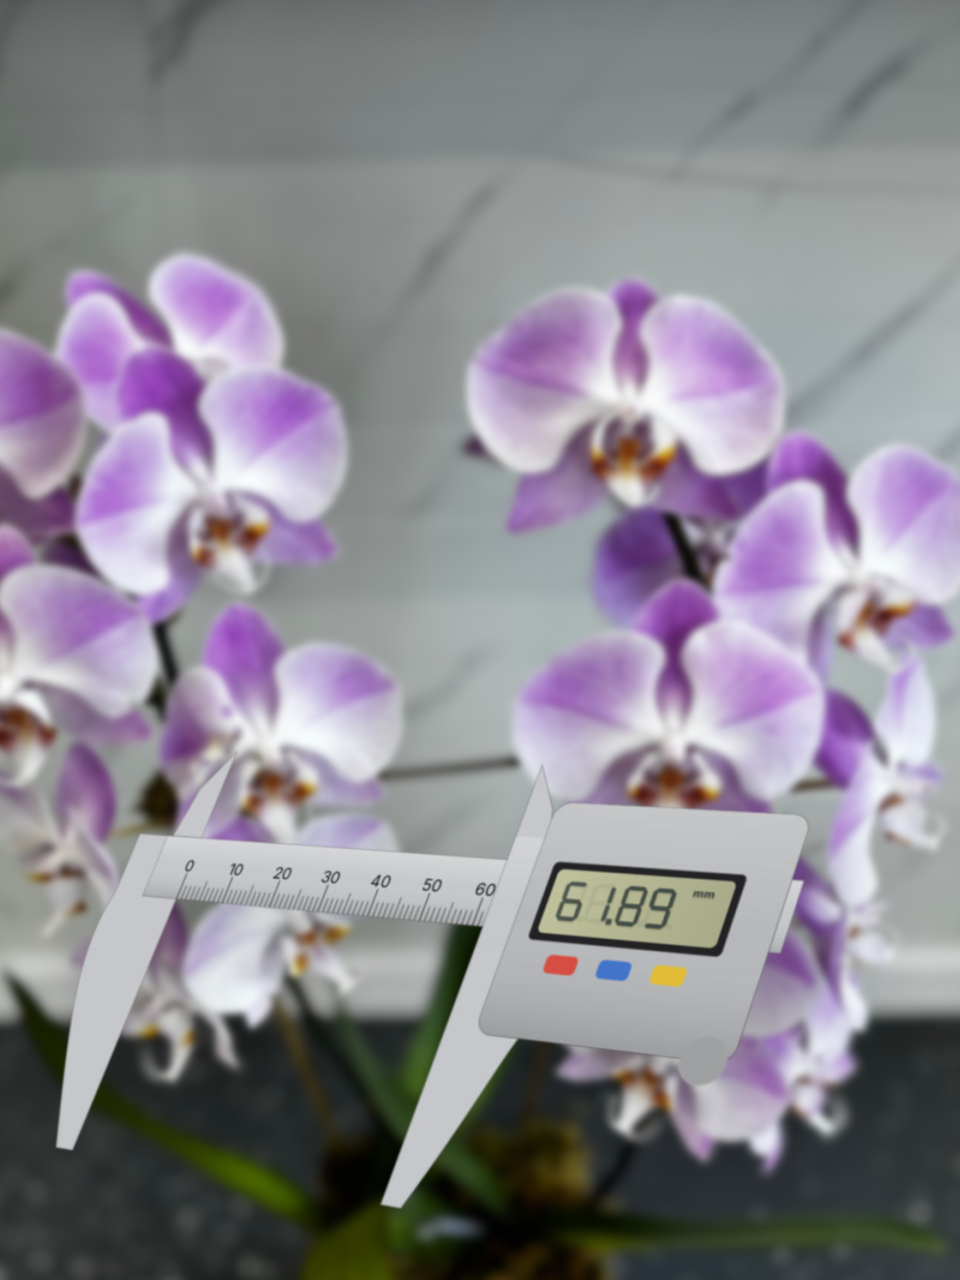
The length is 61.89 (mm)
